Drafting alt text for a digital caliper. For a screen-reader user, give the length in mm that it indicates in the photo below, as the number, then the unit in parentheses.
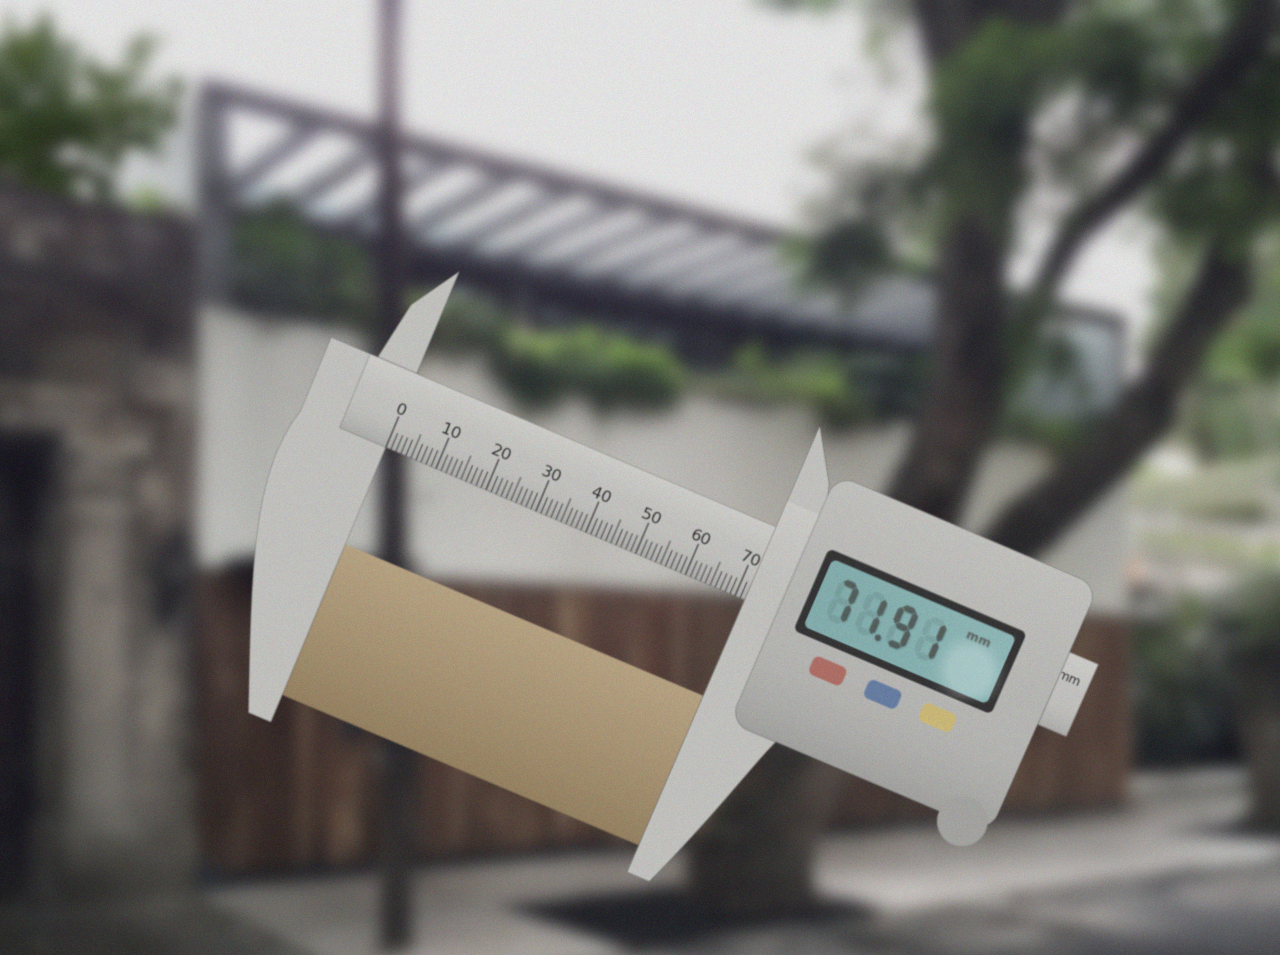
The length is 71.91 (mm)
